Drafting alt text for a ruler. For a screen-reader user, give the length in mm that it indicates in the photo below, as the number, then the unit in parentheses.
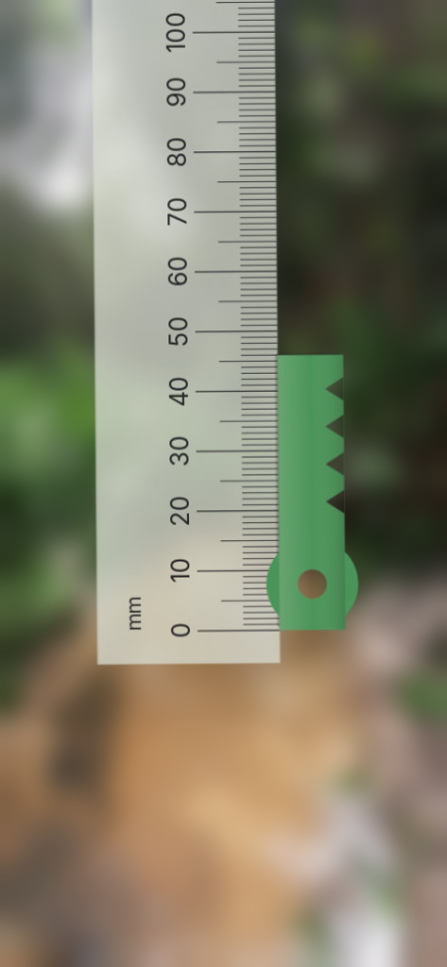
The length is 46 (mm)
